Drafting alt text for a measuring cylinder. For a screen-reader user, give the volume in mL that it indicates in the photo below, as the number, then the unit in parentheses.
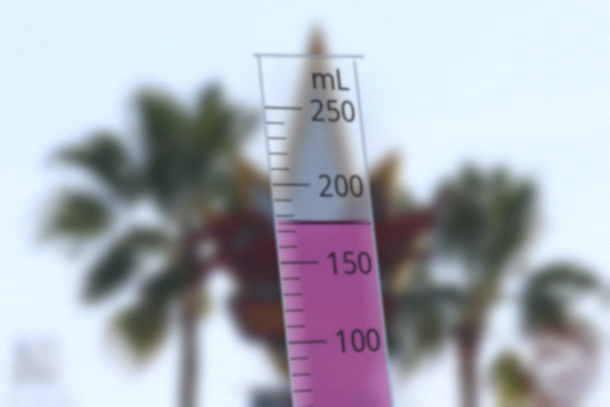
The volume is 175 (mL)
